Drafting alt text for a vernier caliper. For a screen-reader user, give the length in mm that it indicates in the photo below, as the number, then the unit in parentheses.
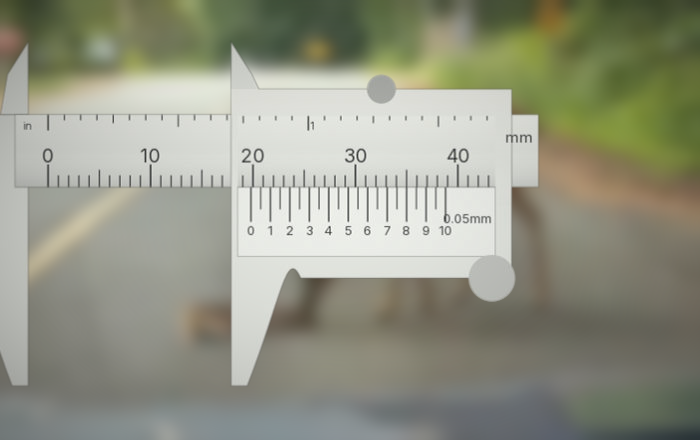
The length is 19.8 (mm)
